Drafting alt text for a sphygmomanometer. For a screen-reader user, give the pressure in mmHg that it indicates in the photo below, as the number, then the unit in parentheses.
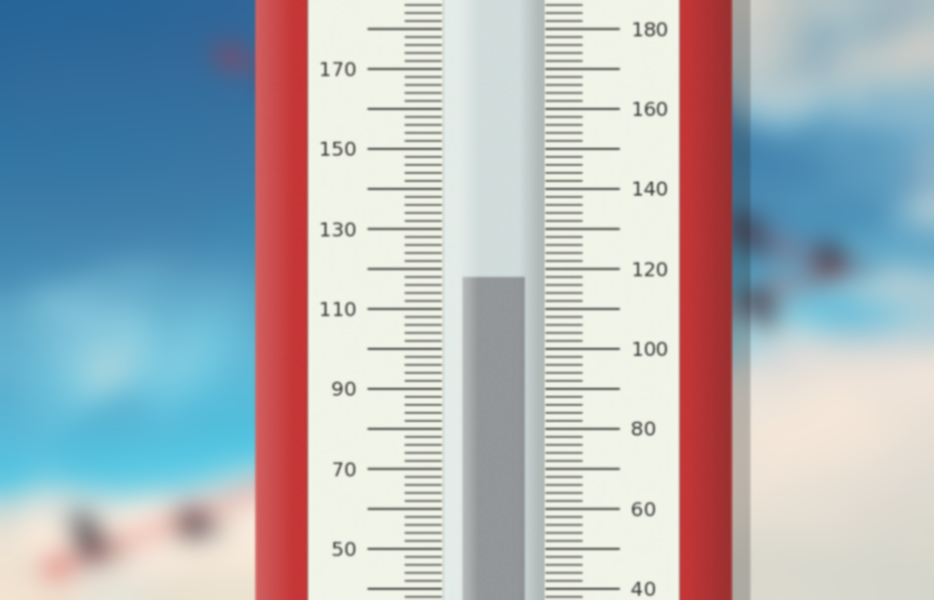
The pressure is 118 (mmHg)
